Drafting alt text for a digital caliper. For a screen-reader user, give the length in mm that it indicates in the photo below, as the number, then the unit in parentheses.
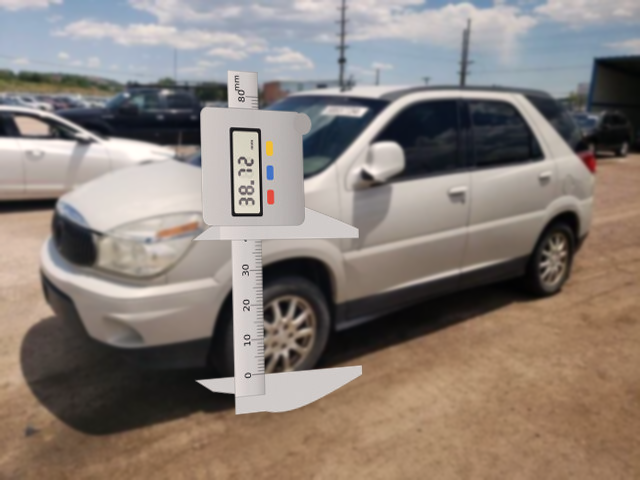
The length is 38.72 (mm)
